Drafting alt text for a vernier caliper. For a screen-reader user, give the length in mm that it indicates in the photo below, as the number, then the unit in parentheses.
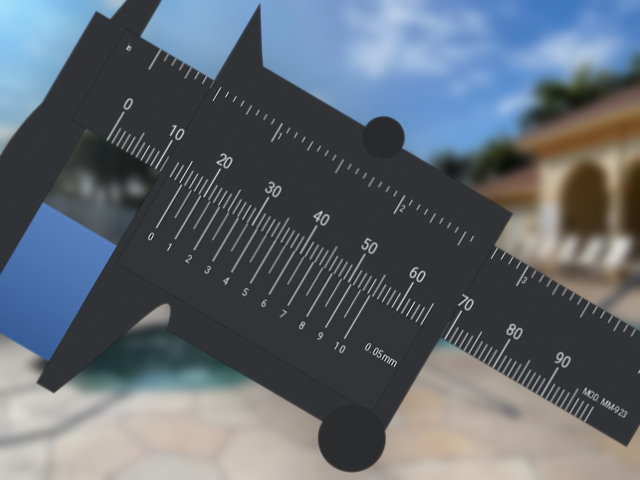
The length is 15.5 (mm)
